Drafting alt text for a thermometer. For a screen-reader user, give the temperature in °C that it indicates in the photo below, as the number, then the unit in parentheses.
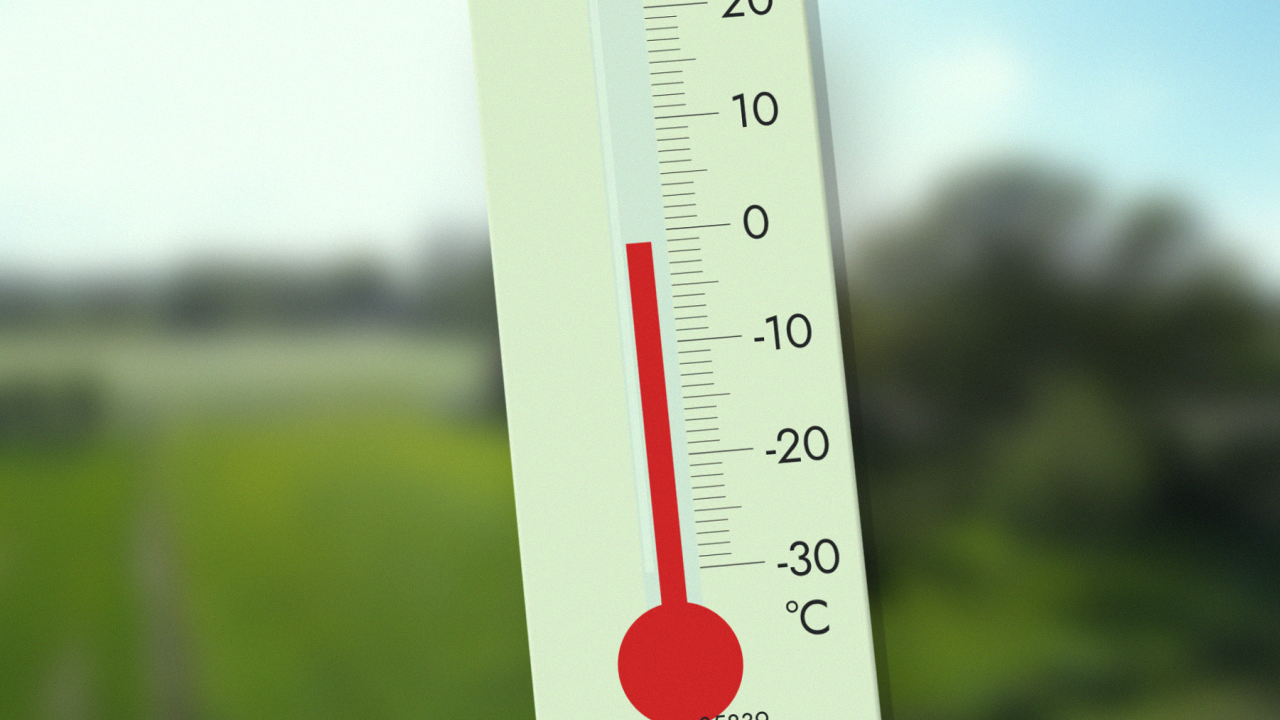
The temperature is -1 (°C)
